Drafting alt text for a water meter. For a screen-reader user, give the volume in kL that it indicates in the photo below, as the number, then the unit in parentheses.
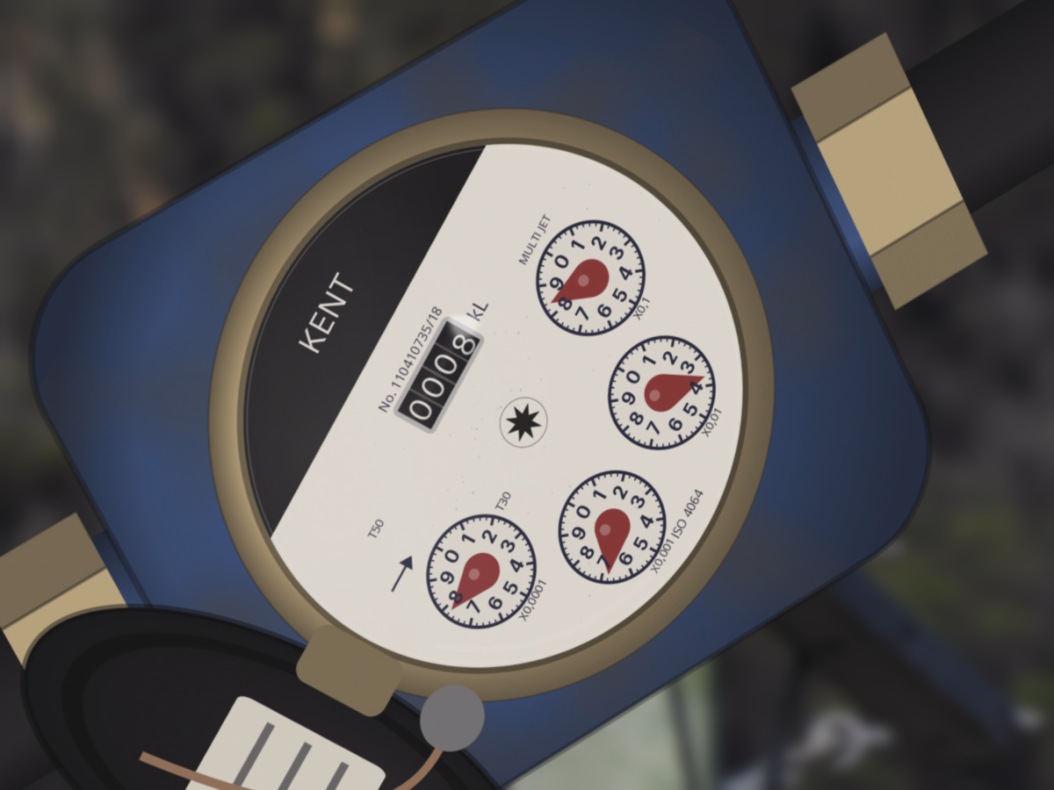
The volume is 7.8367 (kL)
